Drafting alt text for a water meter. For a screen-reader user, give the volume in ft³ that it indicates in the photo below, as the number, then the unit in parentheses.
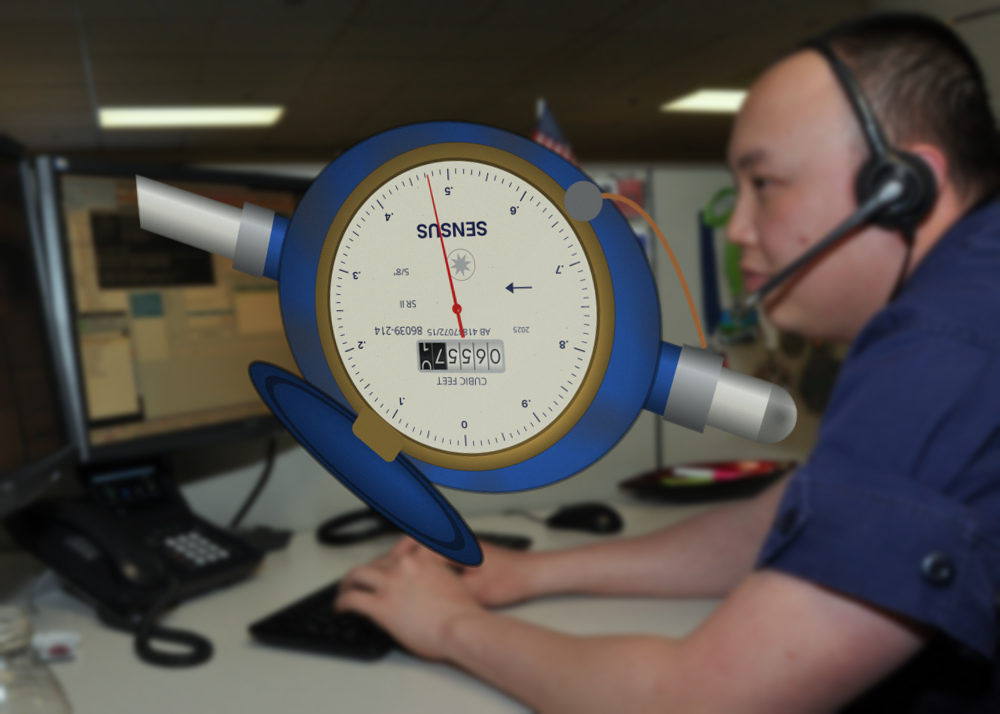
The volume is 65570.47 (ft³)
